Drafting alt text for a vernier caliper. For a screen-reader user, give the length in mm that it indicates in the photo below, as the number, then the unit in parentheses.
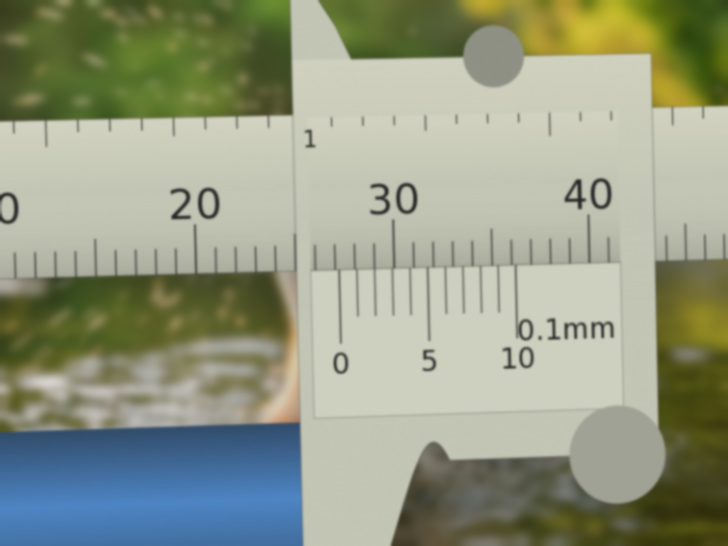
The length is 27.2 (mm)
